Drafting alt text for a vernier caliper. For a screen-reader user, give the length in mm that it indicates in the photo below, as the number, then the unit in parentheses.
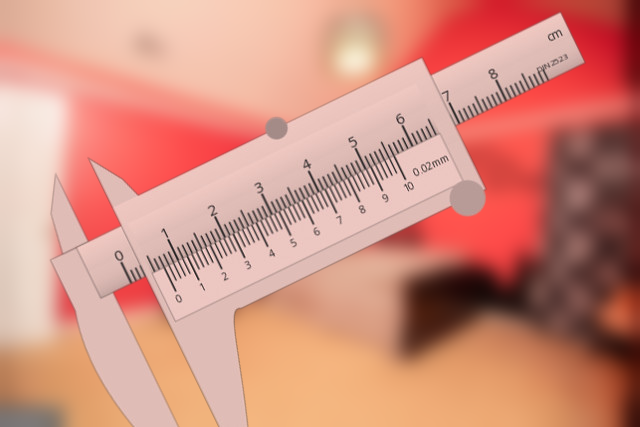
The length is 7.0 (mm)
